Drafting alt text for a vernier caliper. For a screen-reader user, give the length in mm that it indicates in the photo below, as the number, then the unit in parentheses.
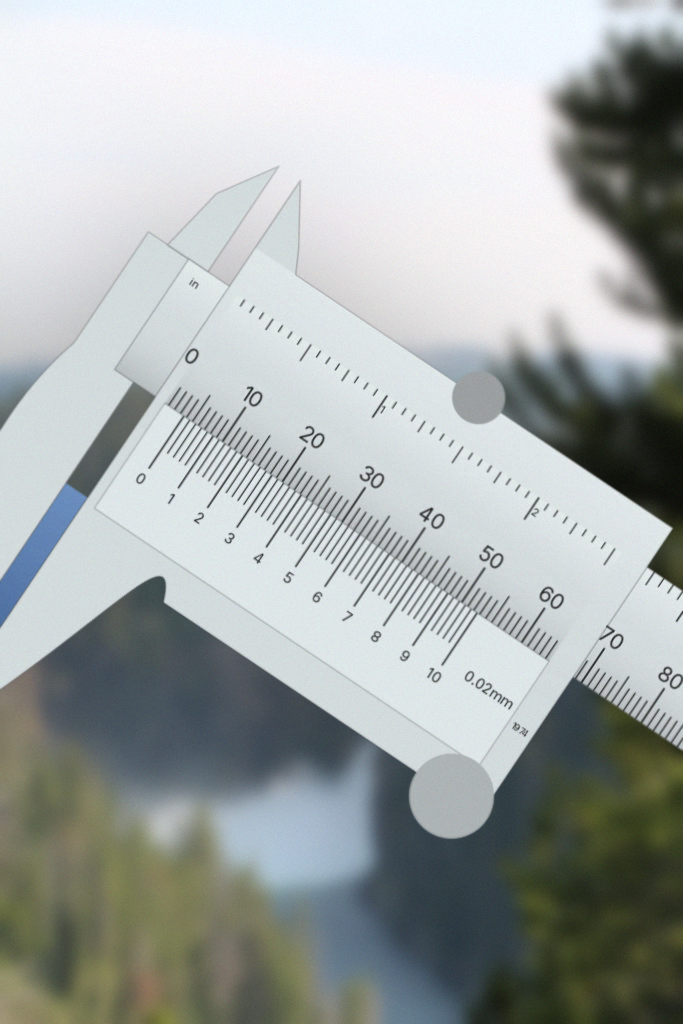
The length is 3.6 (mm)
